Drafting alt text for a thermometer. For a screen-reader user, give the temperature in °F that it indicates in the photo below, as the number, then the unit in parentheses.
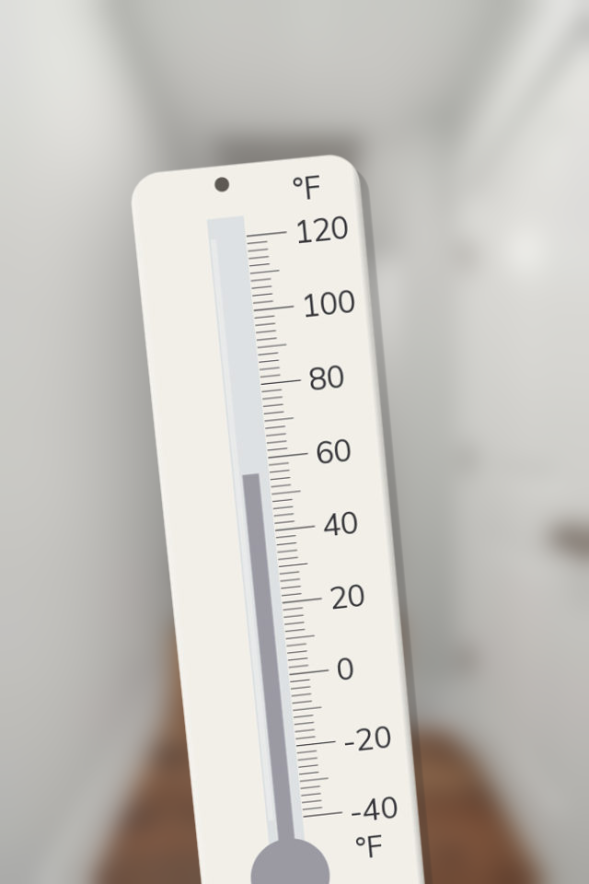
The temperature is 56 (°F)
